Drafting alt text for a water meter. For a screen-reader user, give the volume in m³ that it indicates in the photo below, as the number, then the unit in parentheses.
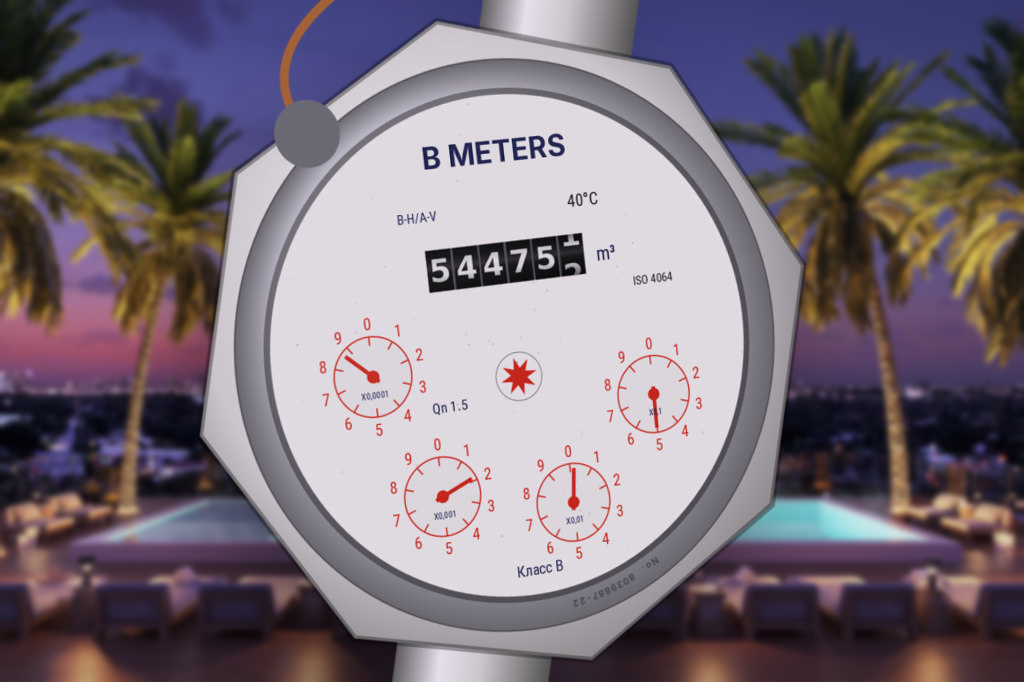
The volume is 544751.5018 (m³)
